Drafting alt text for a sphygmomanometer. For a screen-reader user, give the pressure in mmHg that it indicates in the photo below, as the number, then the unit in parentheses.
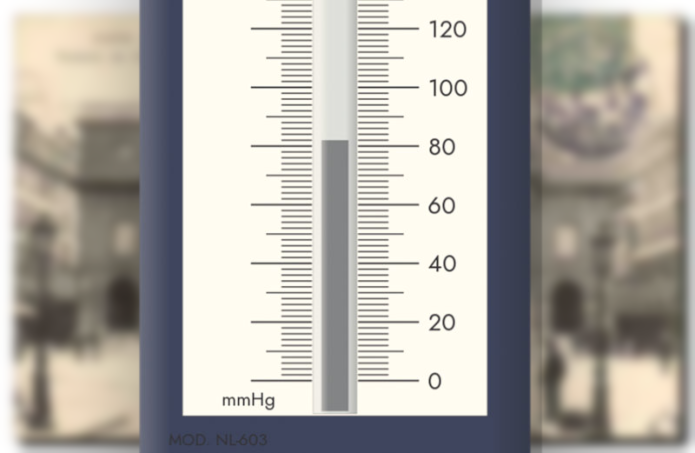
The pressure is 82 (mmHg)
